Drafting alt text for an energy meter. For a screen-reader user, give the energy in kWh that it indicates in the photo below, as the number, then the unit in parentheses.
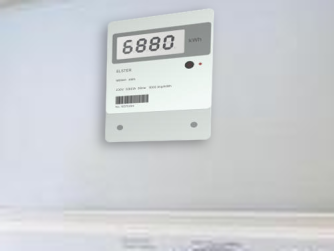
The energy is 6880 (kWh)
